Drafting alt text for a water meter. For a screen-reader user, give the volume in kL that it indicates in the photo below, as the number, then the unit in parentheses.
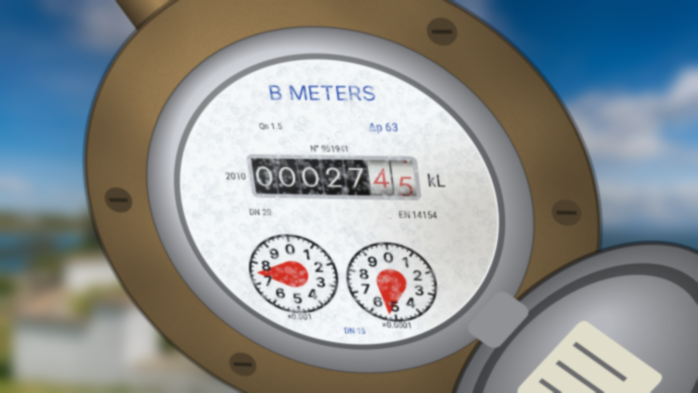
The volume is 27.4475 (kL)
